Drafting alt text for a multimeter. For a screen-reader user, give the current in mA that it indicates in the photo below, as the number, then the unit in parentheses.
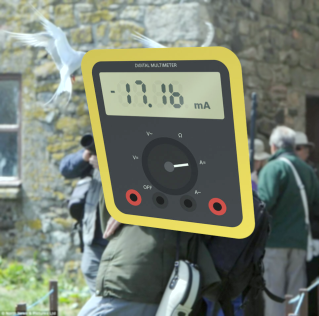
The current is -17.16 (mA)
